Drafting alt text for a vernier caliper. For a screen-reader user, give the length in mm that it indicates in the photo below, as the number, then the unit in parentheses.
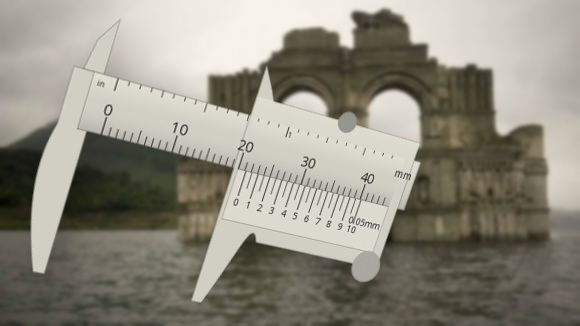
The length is 21.2 (mm)
